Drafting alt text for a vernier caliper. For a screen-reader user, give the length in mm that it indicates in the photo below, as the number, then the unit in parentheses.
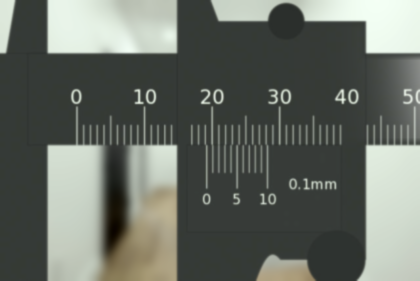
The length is 19.2 (mm)
